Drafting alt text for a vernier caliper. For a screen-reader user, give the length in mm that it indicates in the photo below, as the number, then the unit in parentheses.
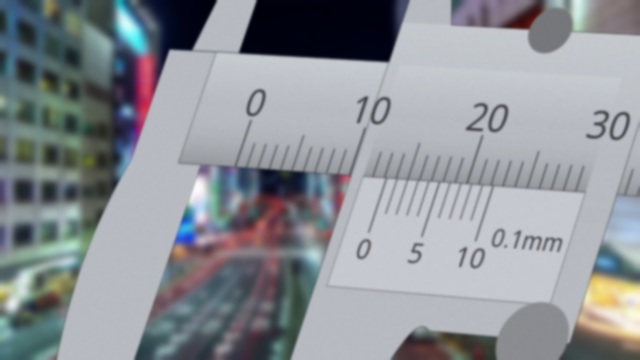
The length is 13.2 (mm)
